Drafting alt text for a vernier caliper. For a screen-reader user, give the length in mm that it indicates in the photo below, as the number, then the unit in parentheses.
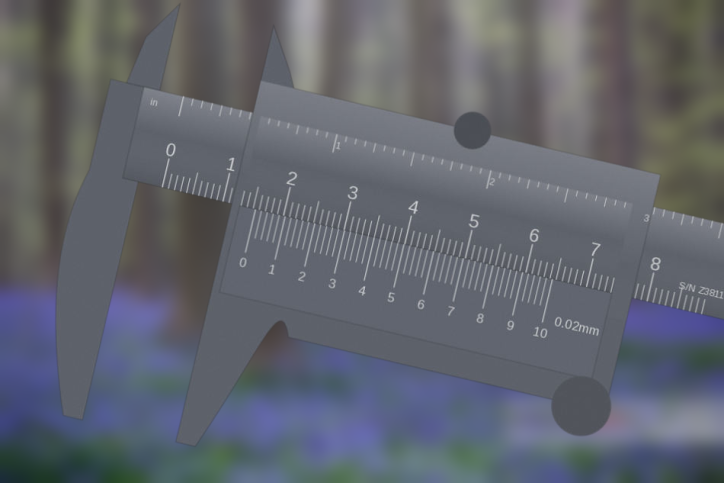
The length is 15.4 (mm)
